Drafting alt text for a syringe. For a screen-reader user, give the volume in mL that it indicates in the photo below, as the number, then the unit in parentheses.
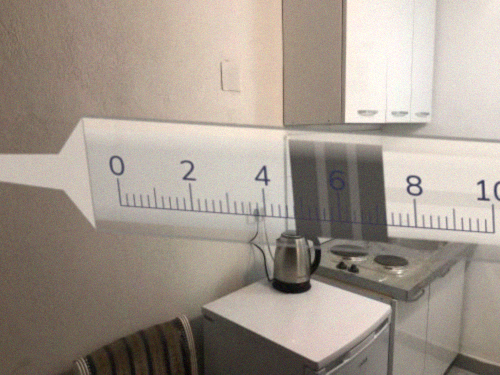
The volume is 4.8 (mL)
